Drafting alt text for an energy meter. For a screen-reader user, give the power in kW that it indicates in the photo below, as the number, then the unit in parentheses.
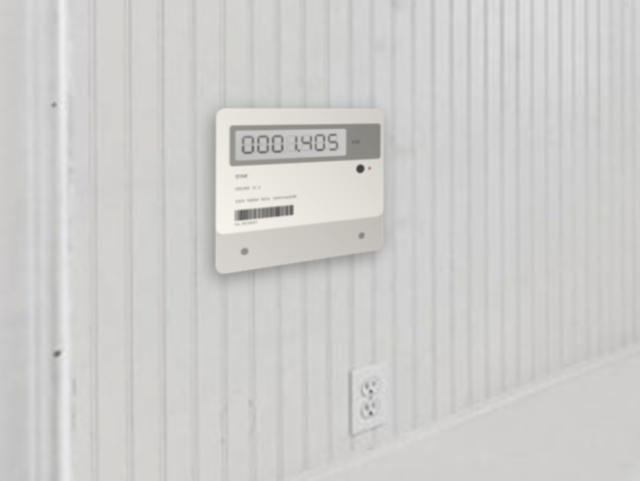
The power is 1.405 (kW)
